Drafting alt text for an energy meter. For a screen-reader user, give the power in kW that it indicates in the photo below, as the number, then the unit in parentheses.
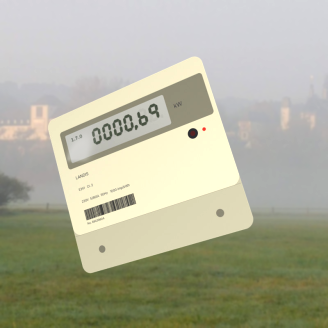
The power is 0.69 (kW)
